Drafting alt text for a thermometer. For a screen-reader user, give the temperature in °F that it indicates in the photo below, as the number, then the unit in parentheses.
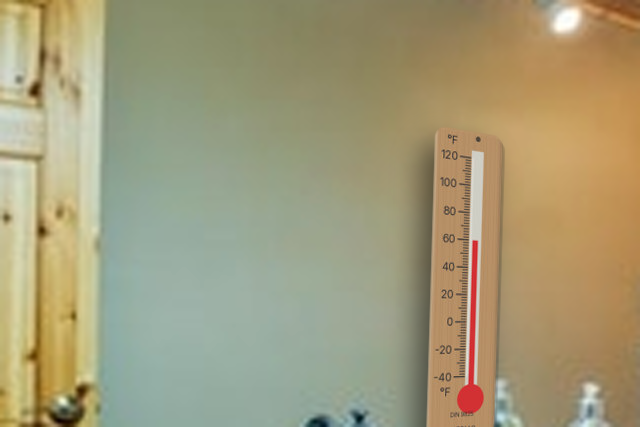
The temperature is 60 (°F)
